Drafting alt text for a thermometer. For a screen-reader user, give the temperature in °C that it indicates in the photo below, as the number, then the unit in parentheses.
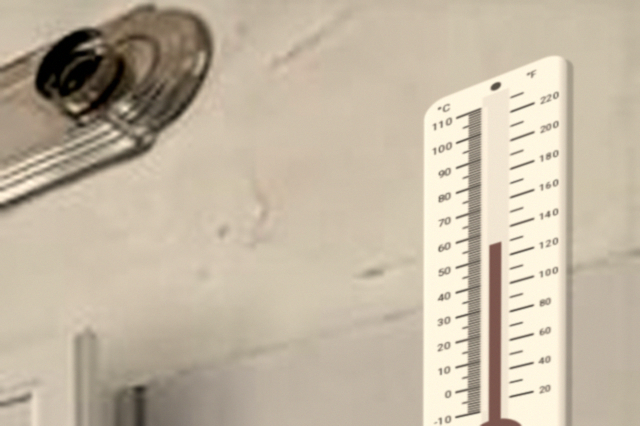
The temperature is 55 (°C)
